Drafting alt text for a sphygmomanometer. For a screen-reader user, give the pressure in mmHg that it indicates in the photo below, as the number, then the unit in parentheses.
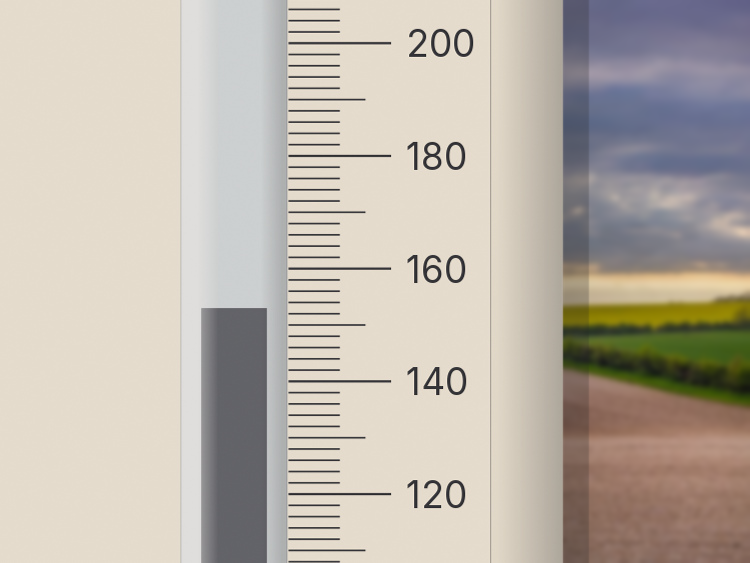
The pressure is 153 (mmHg)
